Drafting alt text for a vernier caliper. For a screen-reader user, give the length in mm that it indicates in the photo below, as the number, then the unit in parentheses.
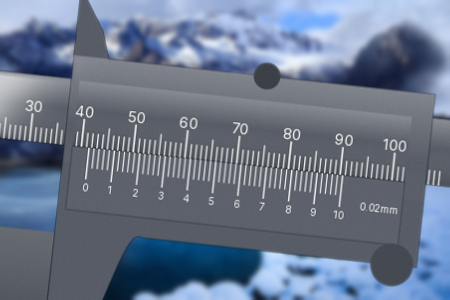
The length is 41.5 (mm)
